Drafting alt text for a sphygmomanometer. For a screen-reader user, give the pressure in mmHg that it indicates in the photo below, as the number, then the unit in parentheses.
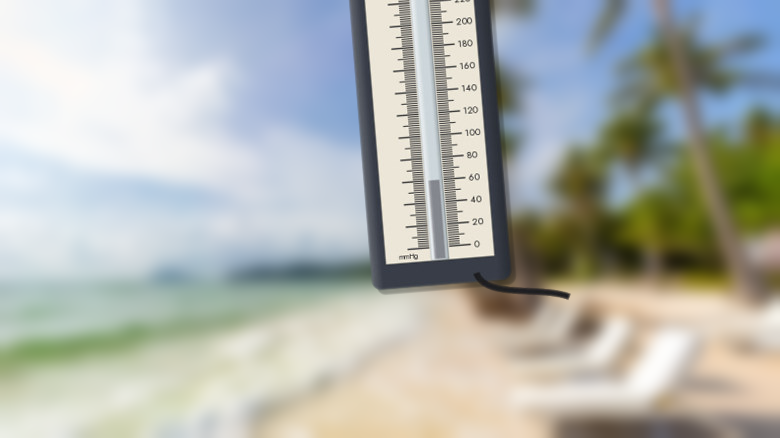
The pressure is 60 (mmHg)
